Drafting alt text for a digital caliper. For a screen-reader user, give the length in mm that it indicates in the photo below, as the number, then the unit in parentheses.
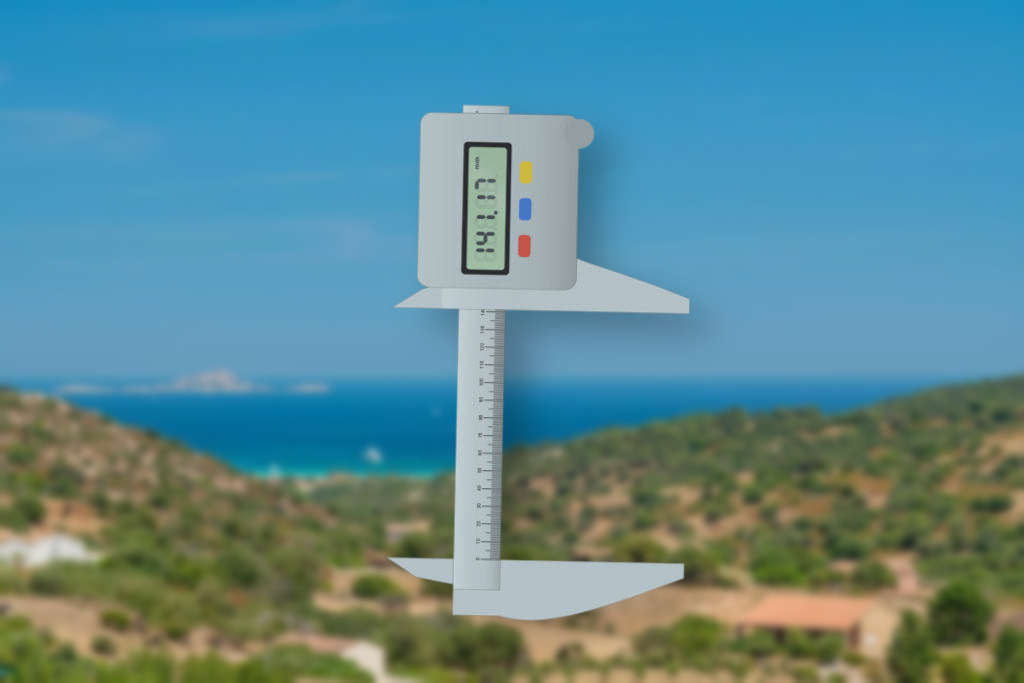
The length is 141.17 (mm)
